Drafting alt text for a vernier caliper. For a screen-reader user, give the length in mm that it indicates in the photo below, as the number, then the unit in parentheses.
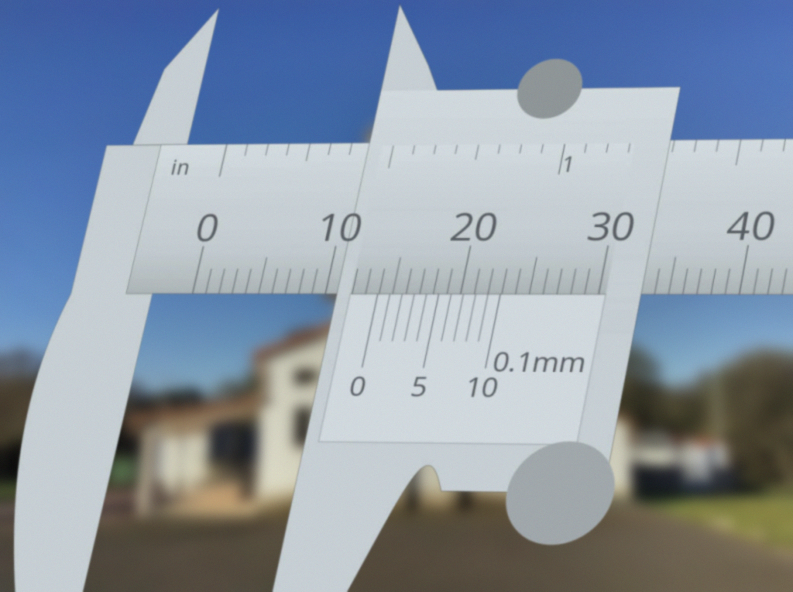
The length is 13.9 (mm)
